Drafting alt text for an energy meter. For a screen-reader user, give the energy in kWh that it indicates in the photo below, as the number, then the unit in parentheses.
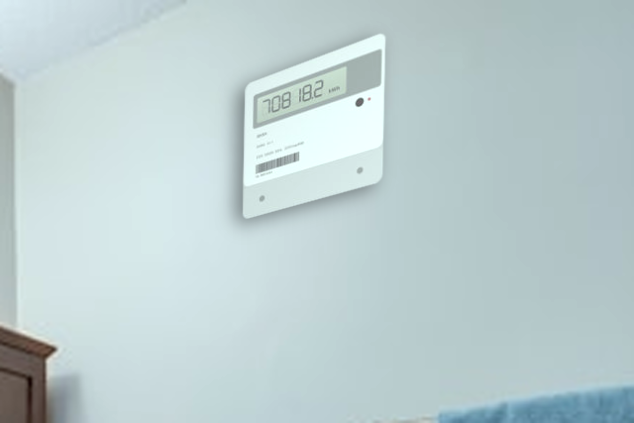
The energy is 70818.2 (kWh)
